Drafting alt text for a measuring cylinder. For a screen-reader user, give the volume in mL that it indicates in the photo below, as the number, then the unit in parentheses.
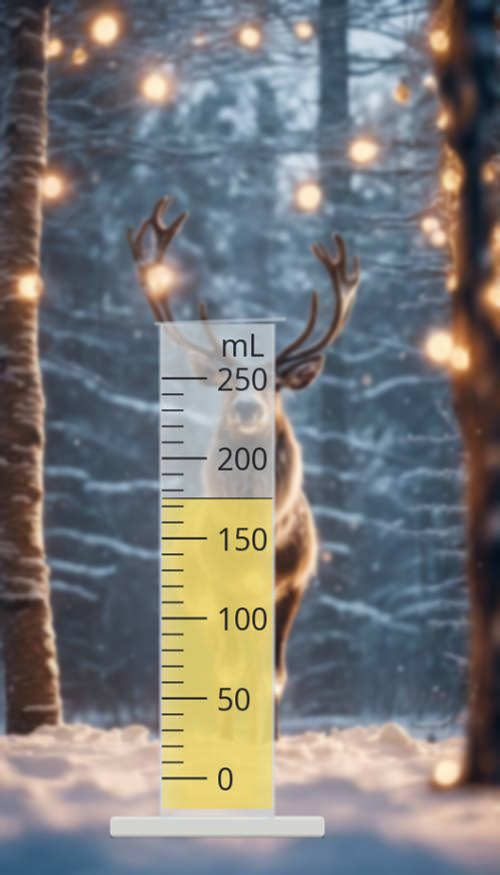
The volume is 175 (mL)
